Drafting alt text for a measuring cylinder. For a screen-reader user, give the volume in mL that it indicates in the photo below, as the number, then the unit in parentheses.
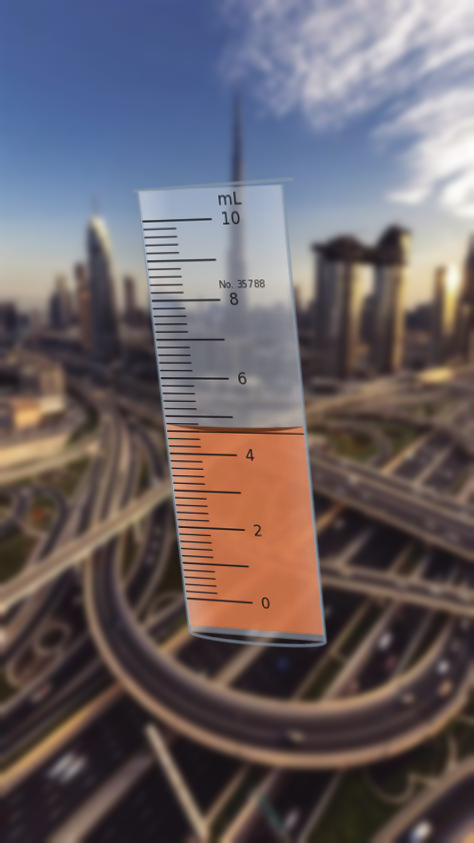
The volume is 4.6 (mL)
